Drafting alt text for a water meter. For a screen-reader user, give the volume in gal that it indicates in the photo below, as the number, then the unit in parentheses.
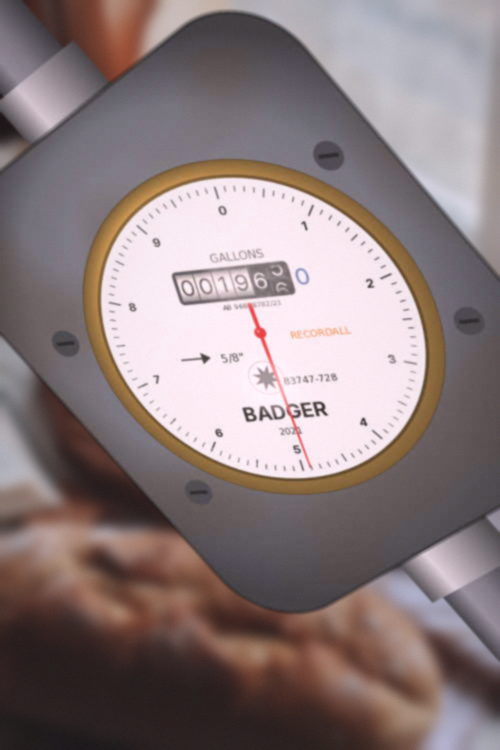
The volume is 19654.9 (gal)
